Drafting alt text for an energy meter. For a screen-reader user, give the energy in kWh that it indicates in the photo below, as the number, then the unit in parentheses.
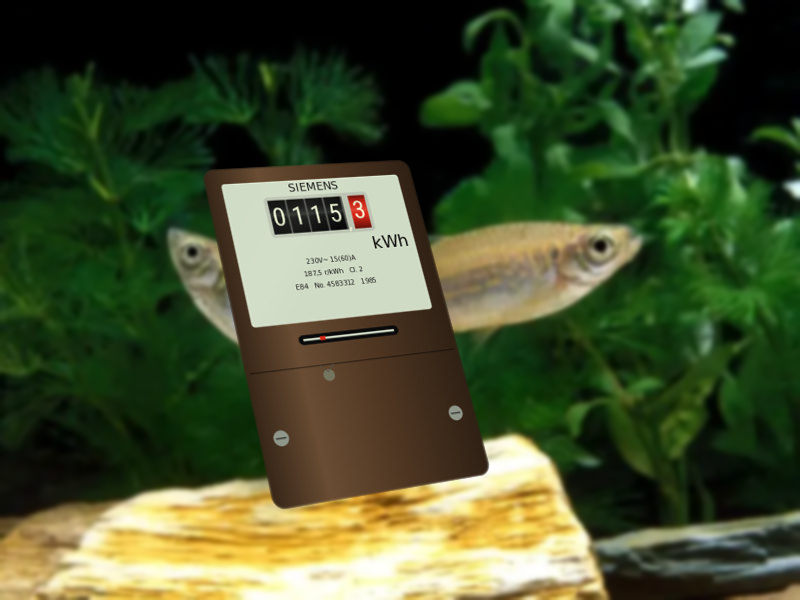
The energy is 115.3 (kWh)
